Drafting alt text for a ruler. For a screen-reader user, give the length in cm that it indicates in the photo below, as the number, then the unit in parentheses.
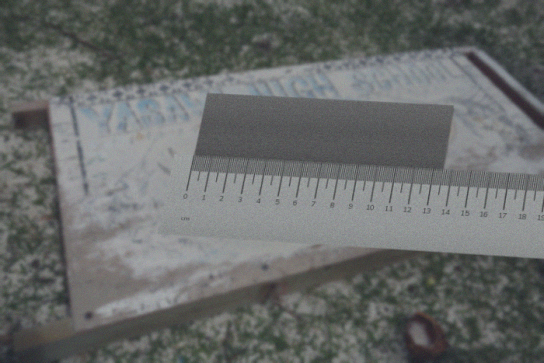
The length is 13.5 (cm)
